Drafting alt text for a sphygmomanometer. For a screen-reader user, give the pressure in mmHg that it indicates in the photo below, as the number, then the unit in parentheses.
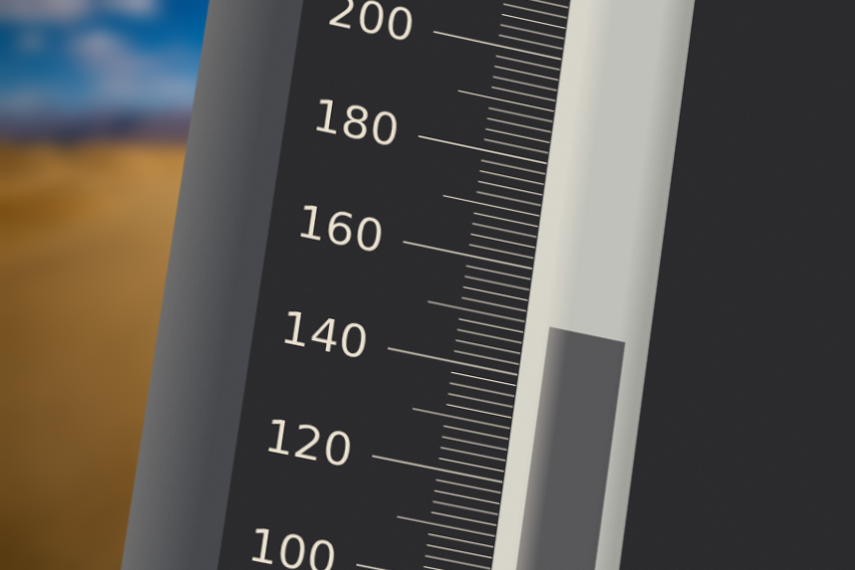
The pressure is 150 (mmHg)
